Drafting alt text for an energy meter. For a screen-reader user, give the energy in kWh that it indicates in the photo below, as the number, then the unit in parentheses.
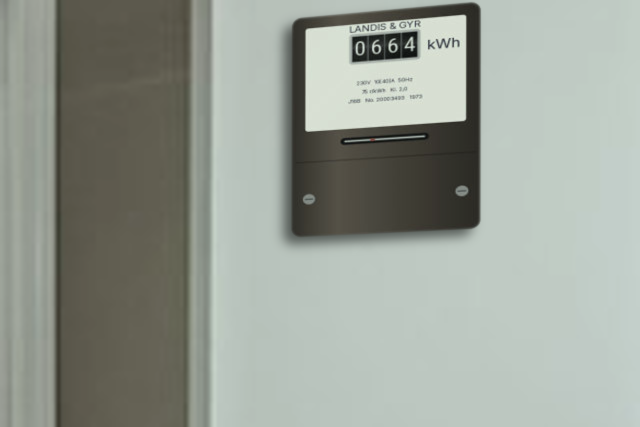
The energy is 664 (kWh)
